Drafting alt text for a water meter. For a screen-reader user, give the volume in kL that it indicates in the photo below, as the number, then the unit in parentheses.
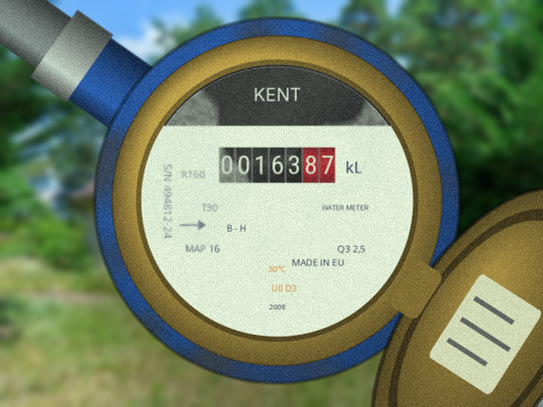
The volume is 163.87 (kL)
